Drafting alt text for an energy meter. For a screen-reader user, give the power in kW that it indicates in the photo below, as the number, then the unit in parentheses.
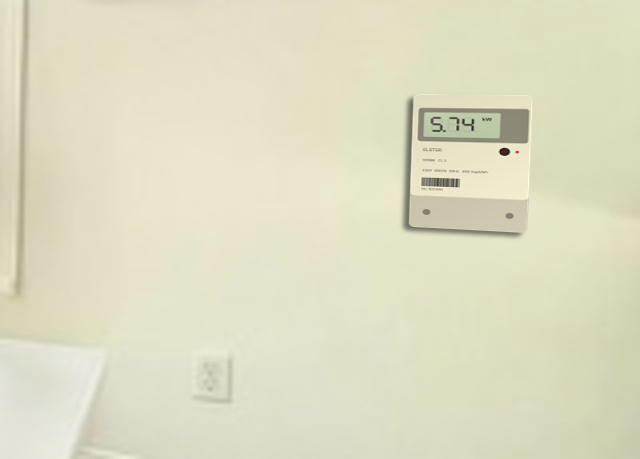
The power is 5.74 (kW)
